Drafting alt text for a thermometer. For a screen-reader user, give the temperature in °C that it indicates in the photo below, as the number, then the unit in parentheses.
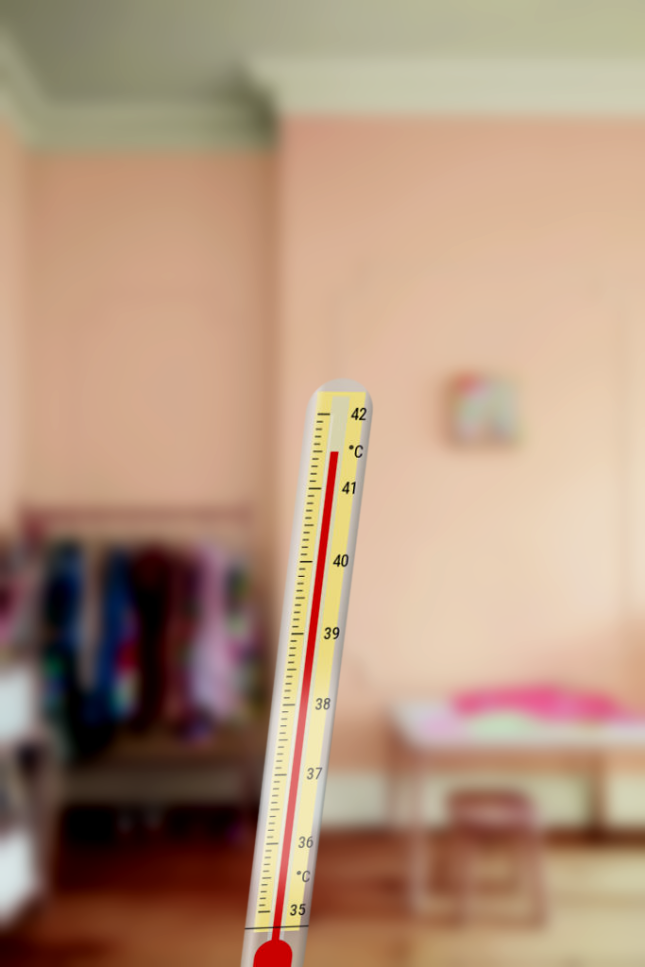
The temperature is 41.5 (°C)
